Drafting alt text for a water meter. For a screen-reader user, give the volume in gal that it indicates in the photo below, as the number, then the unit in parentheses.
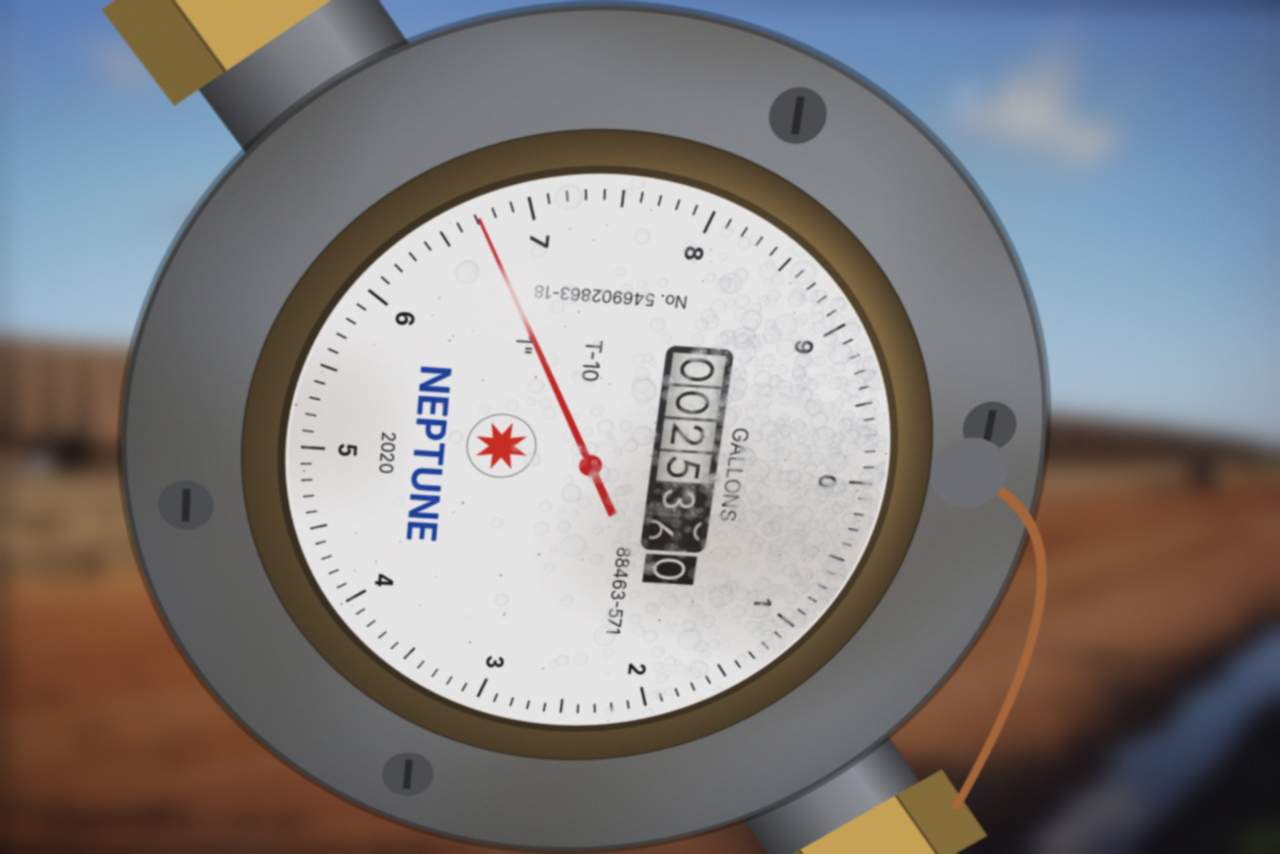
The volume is 25356.7 (gal)
